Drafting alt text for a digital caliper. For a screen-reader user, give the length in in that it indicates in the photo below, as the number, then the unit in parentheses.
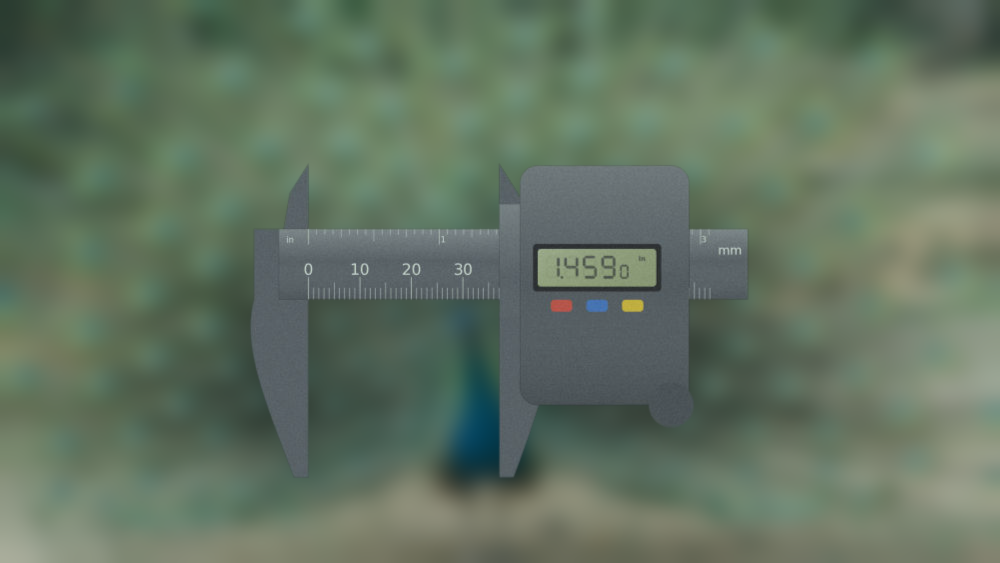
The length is 1.4590 (in)
